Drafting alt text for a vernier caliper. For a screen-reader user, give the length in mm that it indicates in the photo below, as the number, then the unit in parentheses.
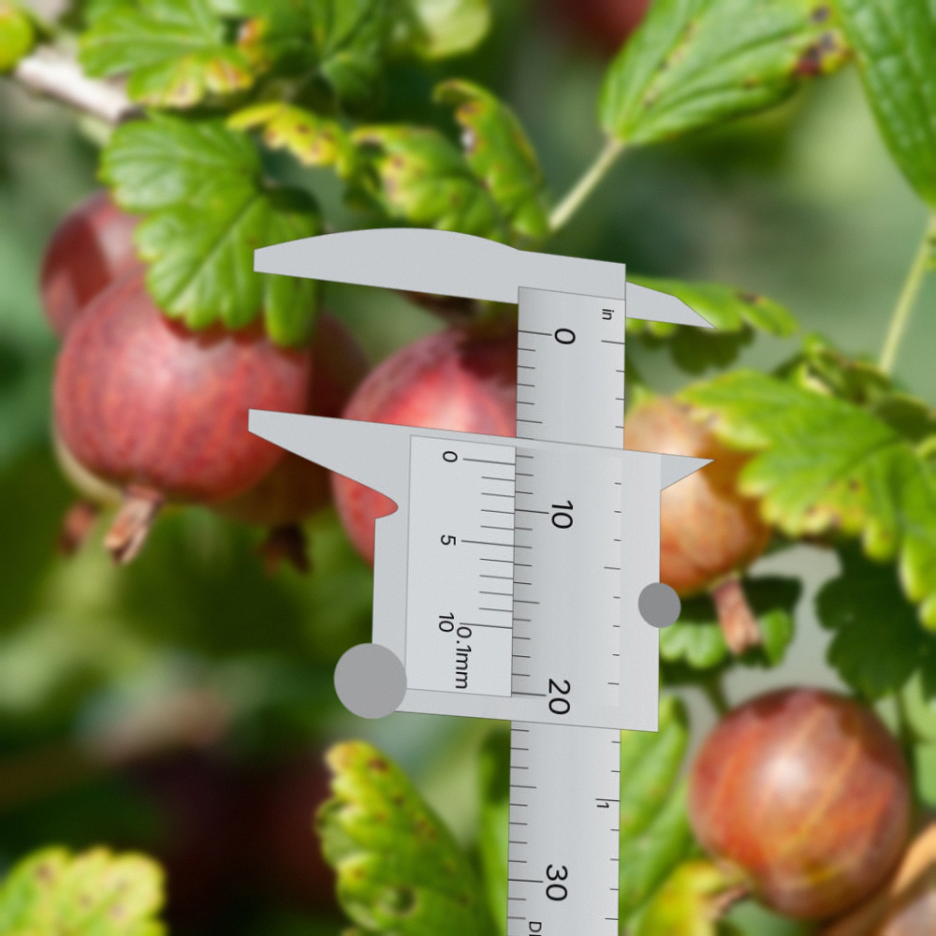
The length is 7.5 (mm)
